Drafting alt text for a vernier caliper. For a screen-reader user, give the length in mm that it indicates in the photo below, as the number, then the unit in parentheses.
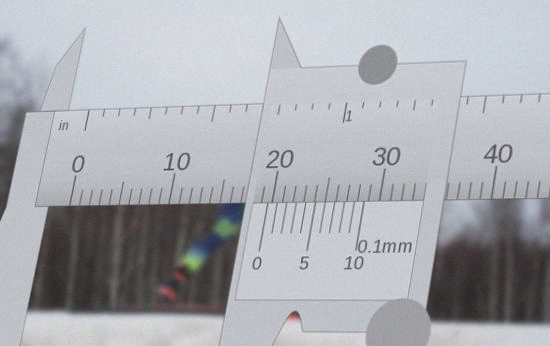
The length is 19.6 (mm)
